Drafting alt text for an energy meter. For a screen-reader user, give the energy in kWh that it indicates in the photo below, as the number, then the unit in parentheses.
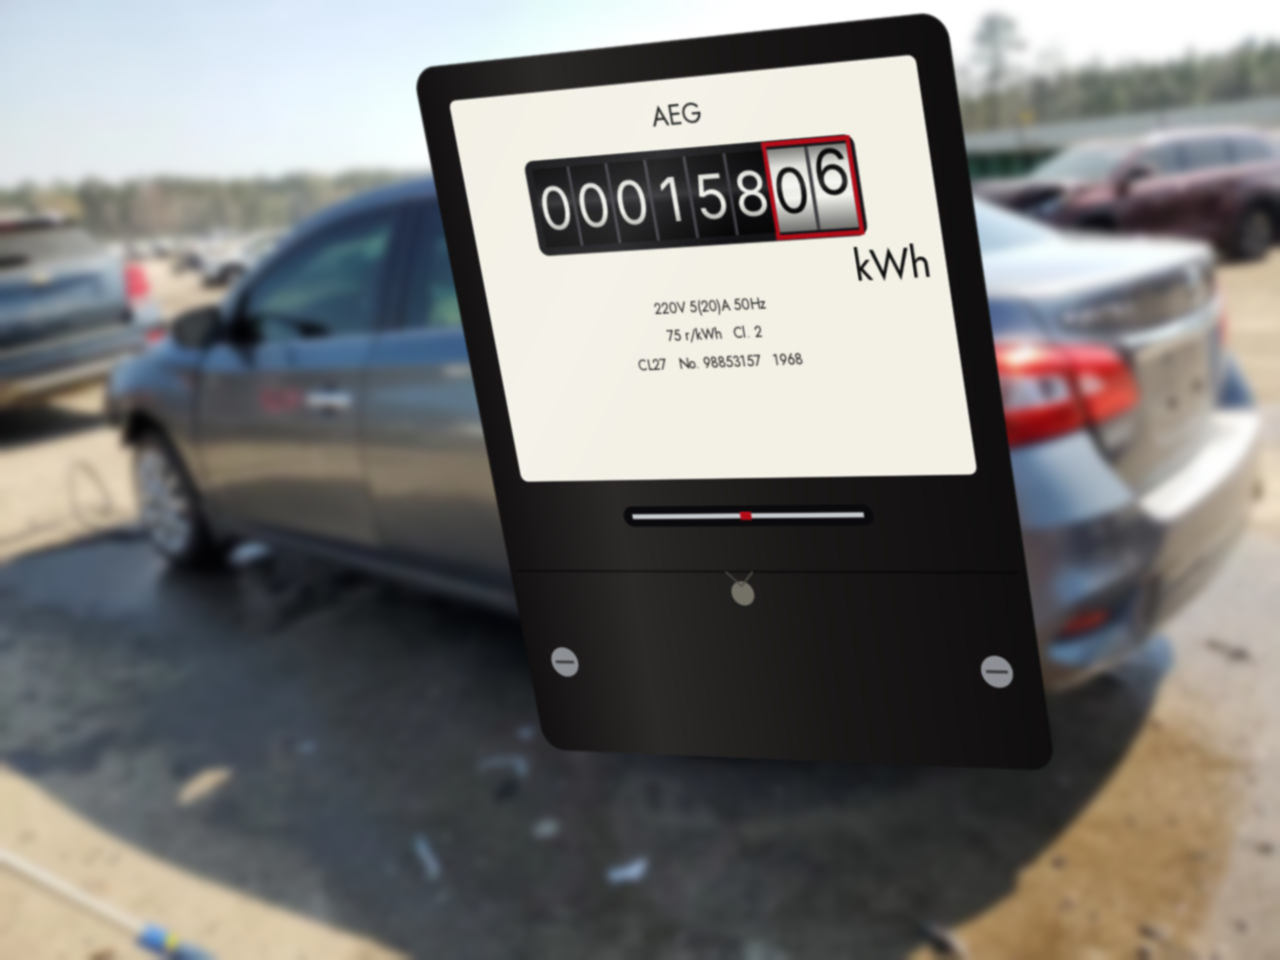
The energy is 158.06 (kWh)
